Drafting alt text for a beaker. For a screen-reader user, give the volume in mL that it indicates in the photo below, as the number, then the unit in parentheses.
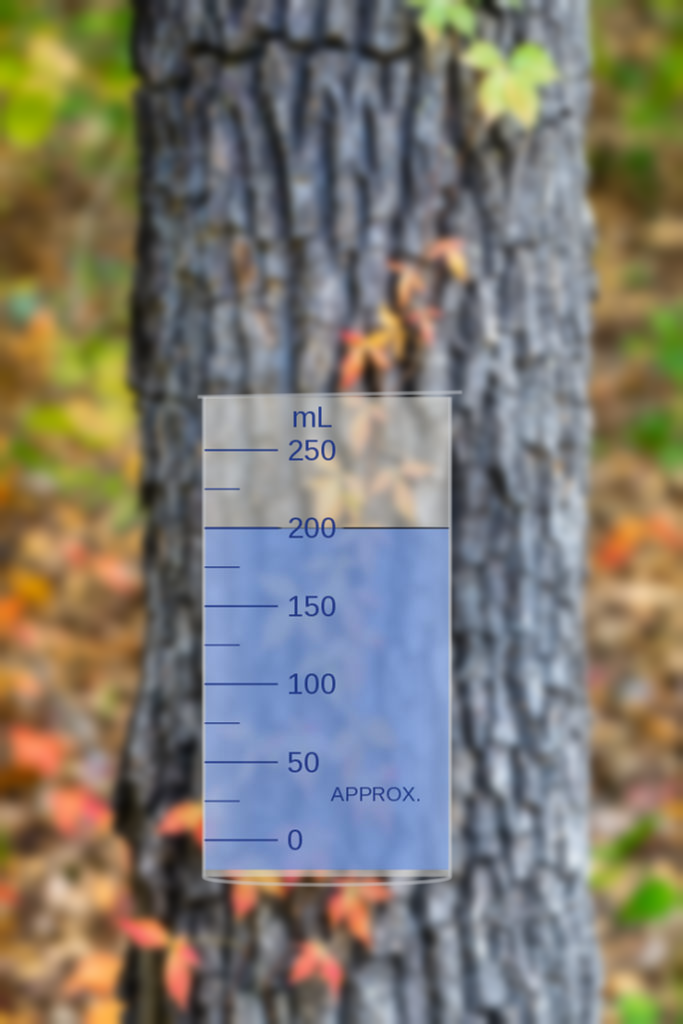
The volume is 200 (mL)
